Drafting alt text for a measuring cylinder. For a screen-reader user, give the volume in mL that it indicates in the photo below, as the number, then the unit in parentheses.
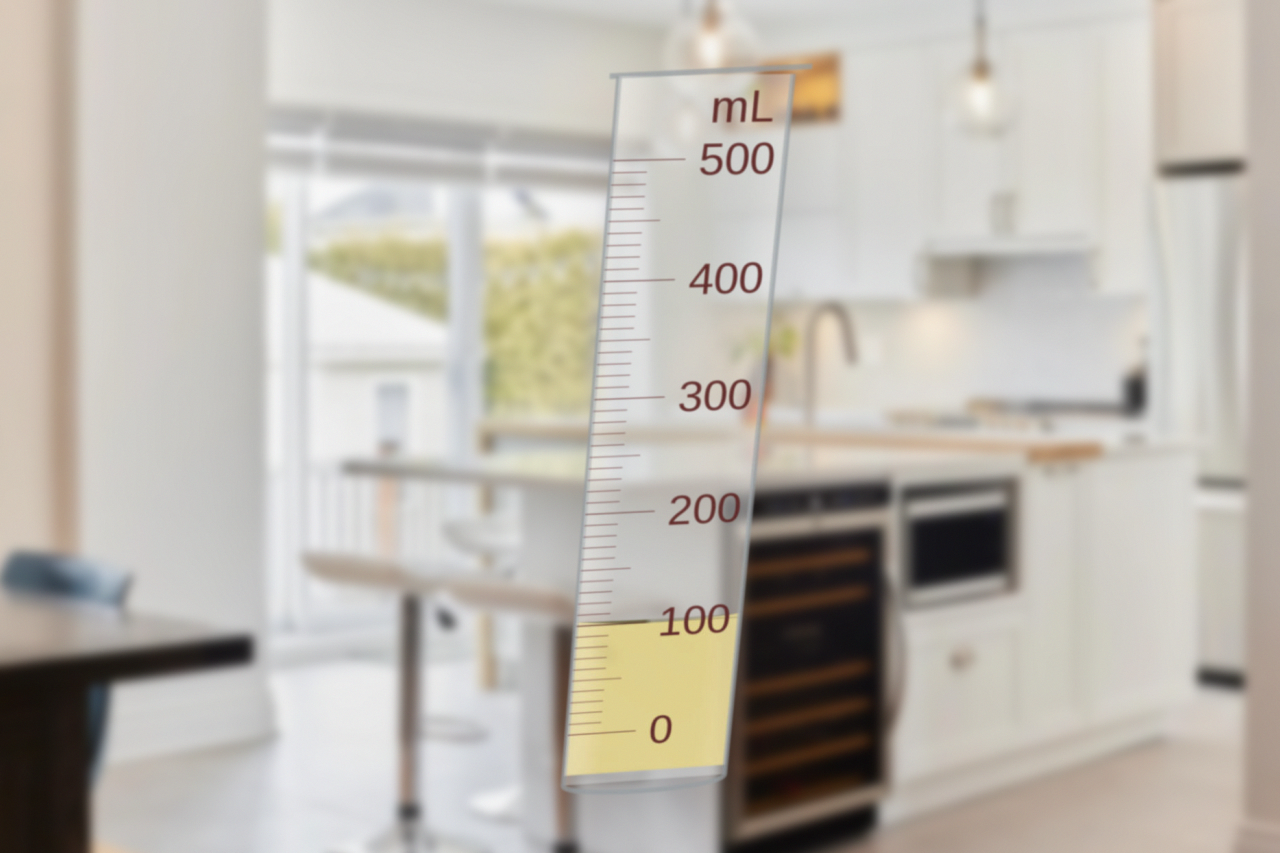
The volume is 100 (mL)
